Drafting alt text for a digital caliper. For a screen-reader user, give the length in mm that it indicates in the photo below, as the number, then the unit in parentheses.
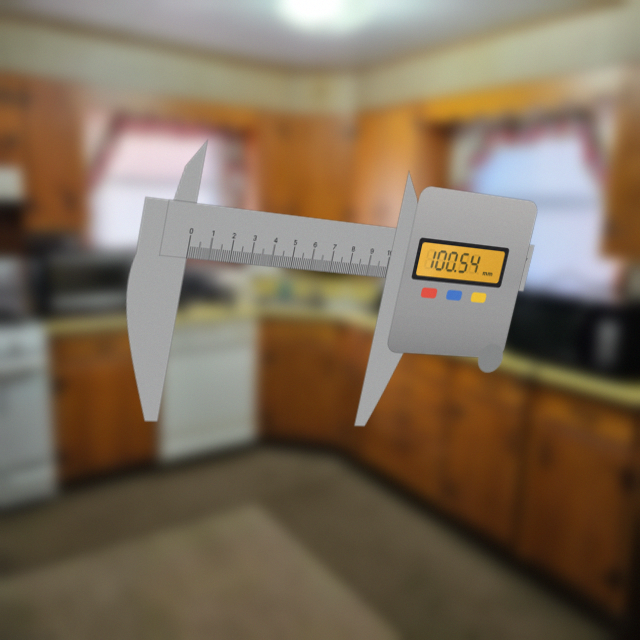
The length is 100.54 (mm)
